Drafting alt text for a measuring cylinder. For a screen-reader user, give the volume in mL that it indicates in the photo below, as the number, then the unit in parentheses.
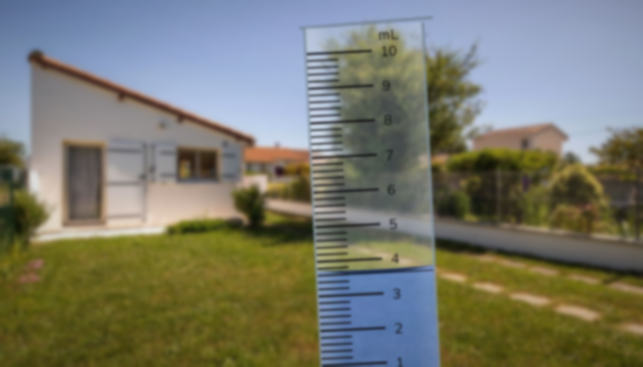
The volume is 3.6 (mL)
